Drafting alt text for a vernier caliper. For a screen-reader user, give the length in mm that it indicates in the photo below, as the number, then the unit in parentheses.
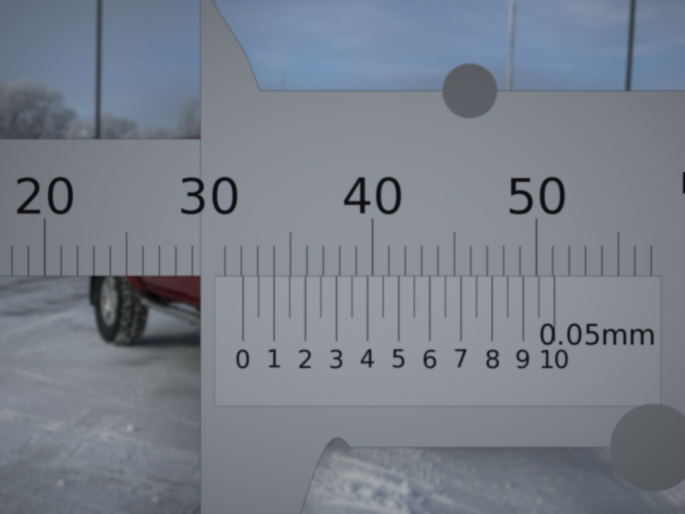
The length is 32.1 (mm)
